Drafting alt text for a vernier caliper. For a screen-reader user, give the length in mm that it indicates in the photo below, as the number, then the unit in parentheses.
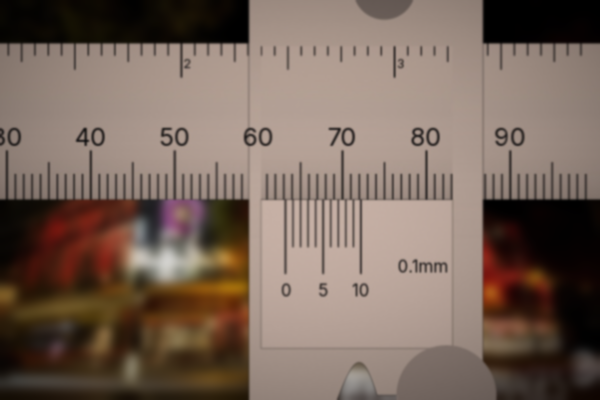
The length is 63.2 (mm)
